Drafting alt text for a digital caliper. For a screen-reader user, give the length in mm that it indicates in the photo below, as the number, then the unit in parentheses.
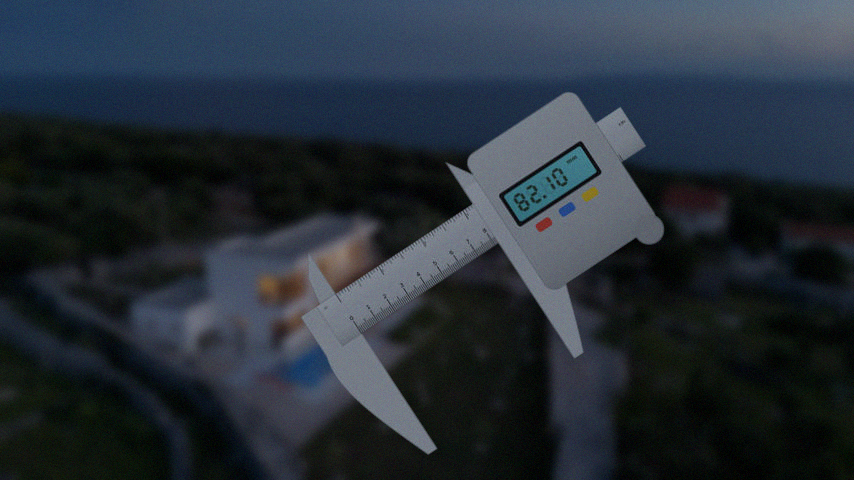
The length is 82.10 (mm)
